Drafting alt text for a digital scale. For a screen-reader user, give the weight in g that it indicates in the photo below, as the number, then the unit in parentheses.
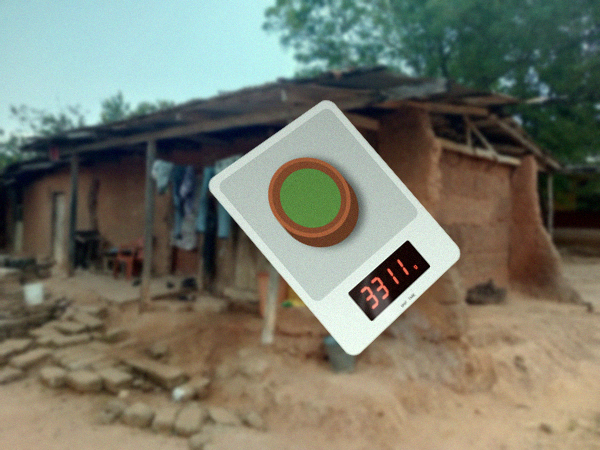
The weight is 3311 (g)
